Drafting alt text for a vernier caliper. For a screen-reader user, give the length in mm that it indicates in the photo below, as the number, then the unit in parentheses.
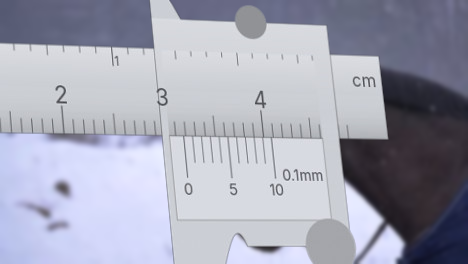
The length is 31.8 (mm)
